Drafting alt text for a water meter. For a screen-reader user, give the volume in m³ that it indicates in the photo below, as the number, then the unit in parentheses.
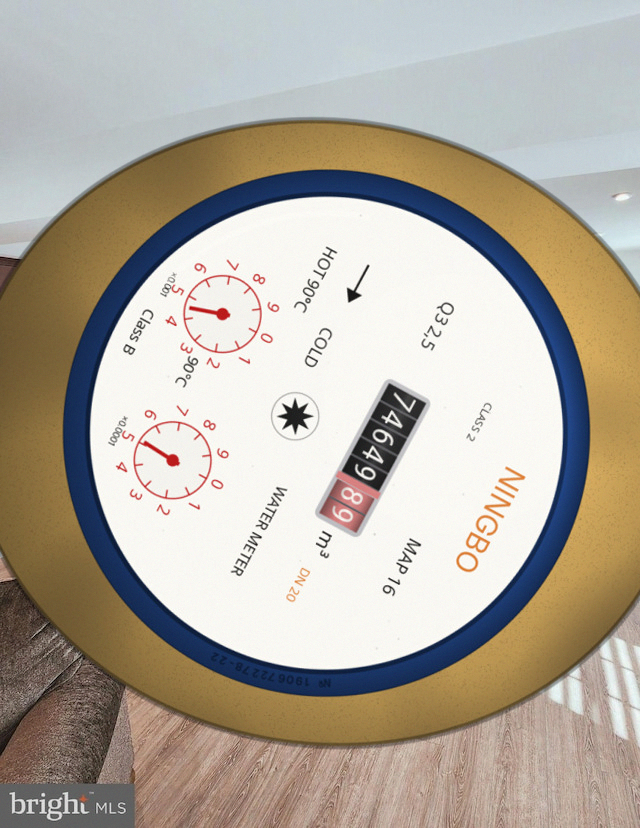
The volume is 74649.8945 (m³)
